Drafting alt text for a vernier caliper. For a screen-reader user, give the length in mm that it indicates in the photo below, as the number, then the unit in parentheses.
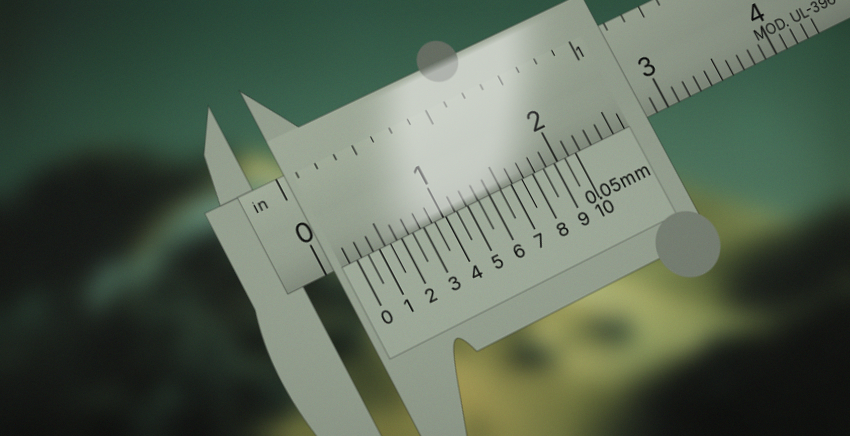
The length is 2.6 (mm)
